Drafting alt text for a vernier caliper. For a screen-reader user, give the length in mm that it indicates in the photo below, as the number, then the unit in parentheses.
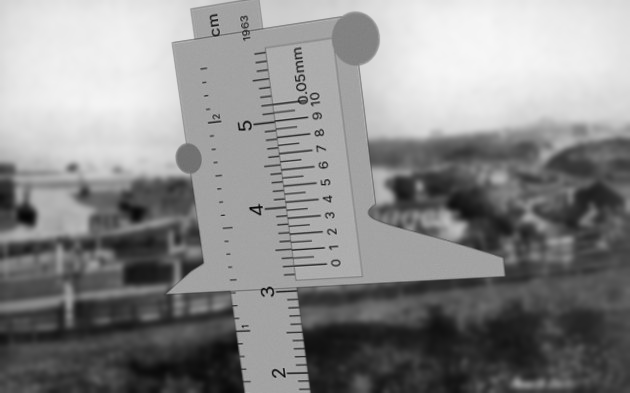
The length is 33.0 (mm)
